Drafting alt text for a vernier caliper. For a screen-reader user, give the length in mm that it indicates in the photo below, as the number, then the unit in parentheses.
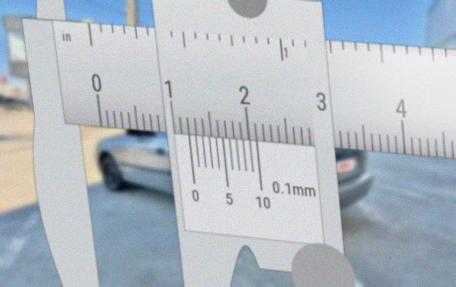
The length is 12.0 (mm)
